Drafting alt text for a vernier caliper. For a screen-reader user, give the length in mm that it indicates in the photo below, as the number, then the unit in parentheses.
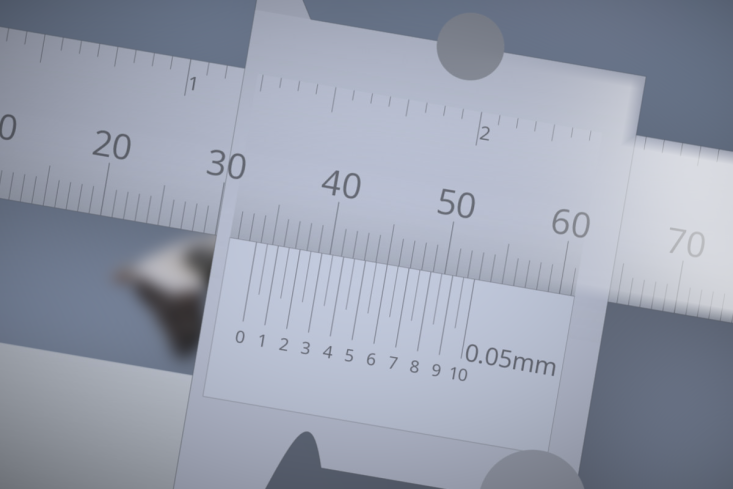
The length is 33.6 (mm)
